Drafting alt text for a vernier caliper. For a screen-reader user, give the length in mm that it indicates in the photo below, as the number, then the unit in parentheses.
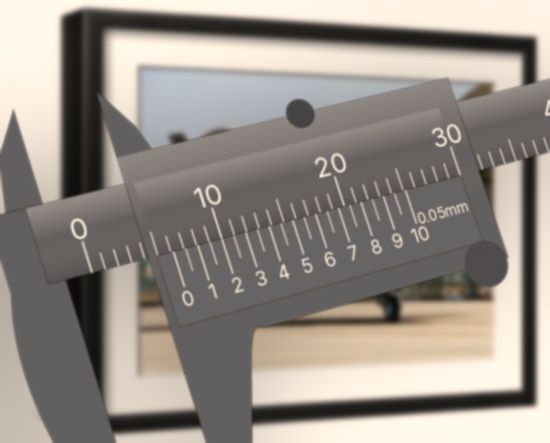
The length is 6.2 (mm)
